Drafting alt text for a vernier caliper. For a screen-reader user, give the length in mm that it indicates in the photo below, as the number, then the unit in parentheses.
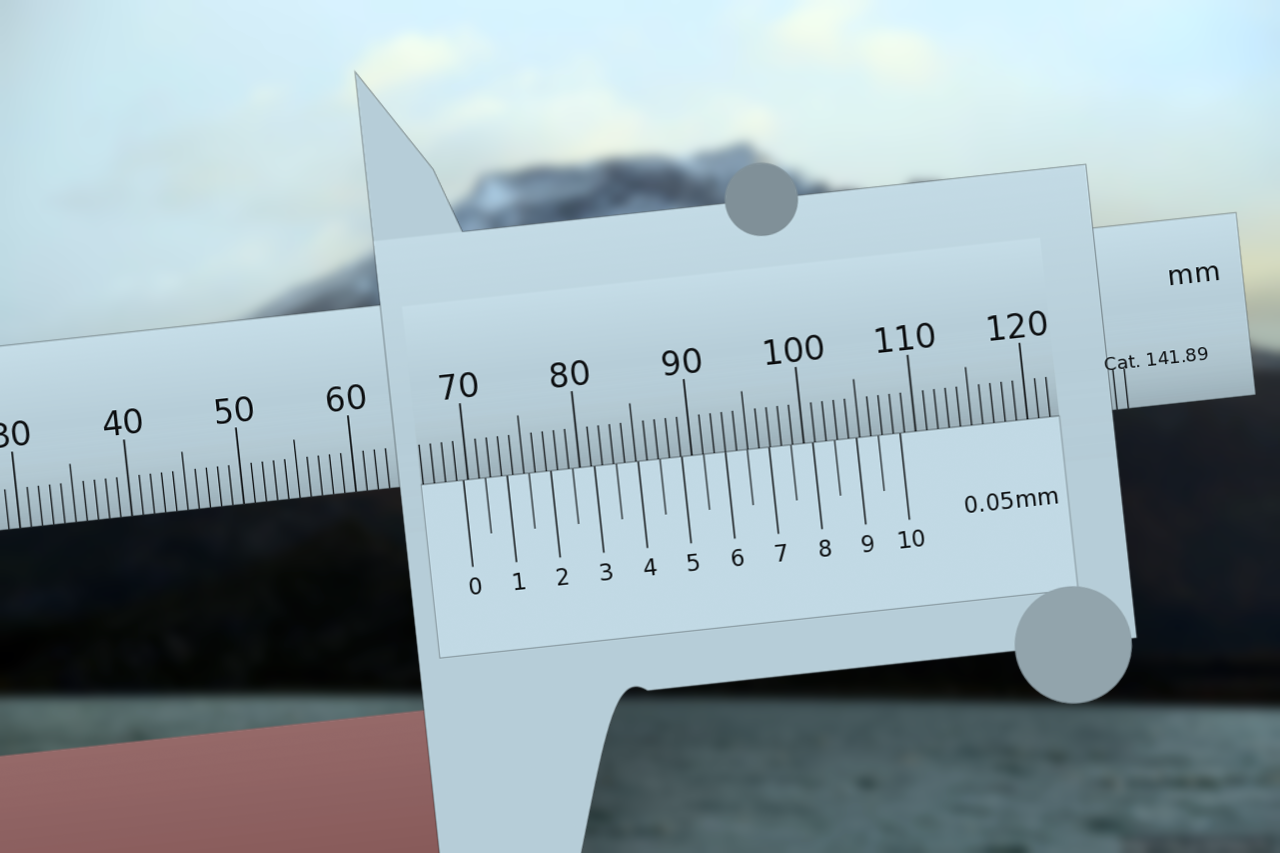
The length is 69.6 (mm)
